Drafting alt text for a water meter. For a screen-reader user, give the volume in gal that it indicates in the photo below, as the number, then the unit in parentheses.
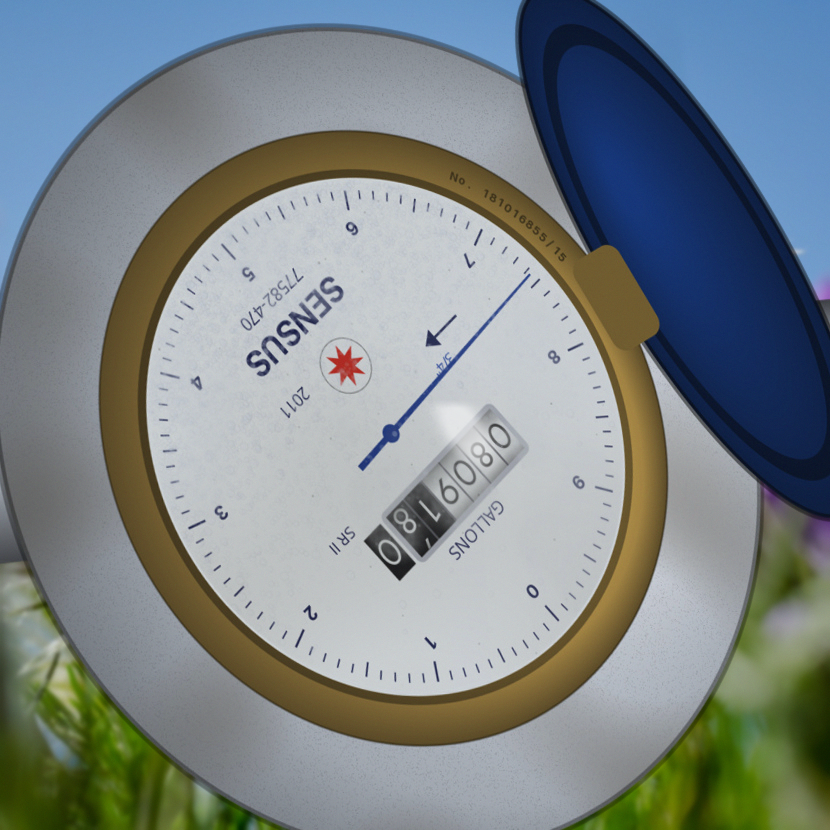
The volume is 809177.4 (gal)
